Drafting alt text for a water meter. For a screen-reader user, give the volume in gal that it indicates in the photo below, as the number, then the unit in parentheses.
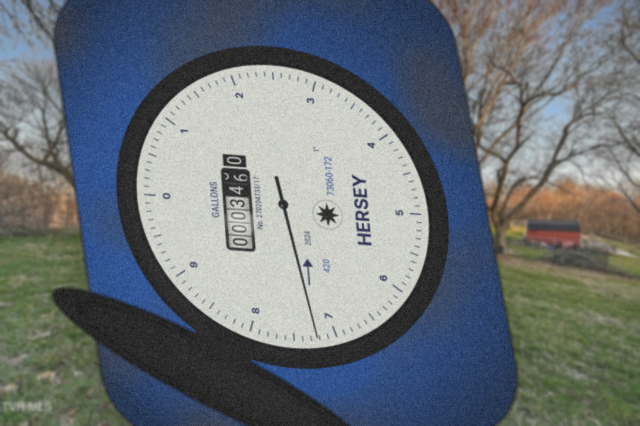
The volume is 3457.2 (gal)
